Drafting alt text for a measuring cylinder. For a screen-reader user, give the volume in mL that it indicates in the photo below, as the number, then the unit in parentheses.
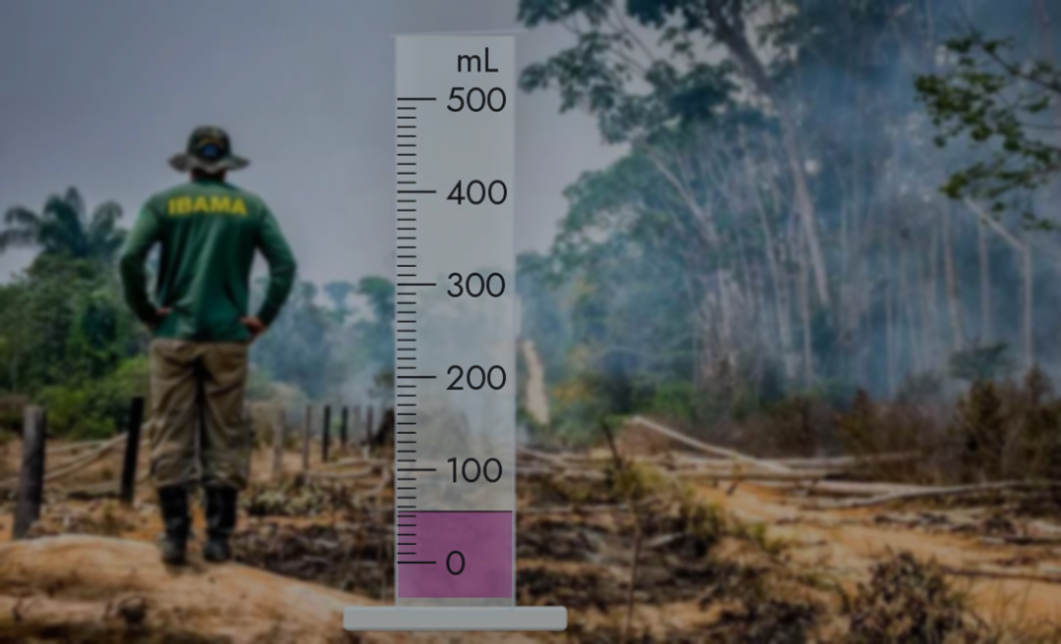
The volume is 55 (mL)
